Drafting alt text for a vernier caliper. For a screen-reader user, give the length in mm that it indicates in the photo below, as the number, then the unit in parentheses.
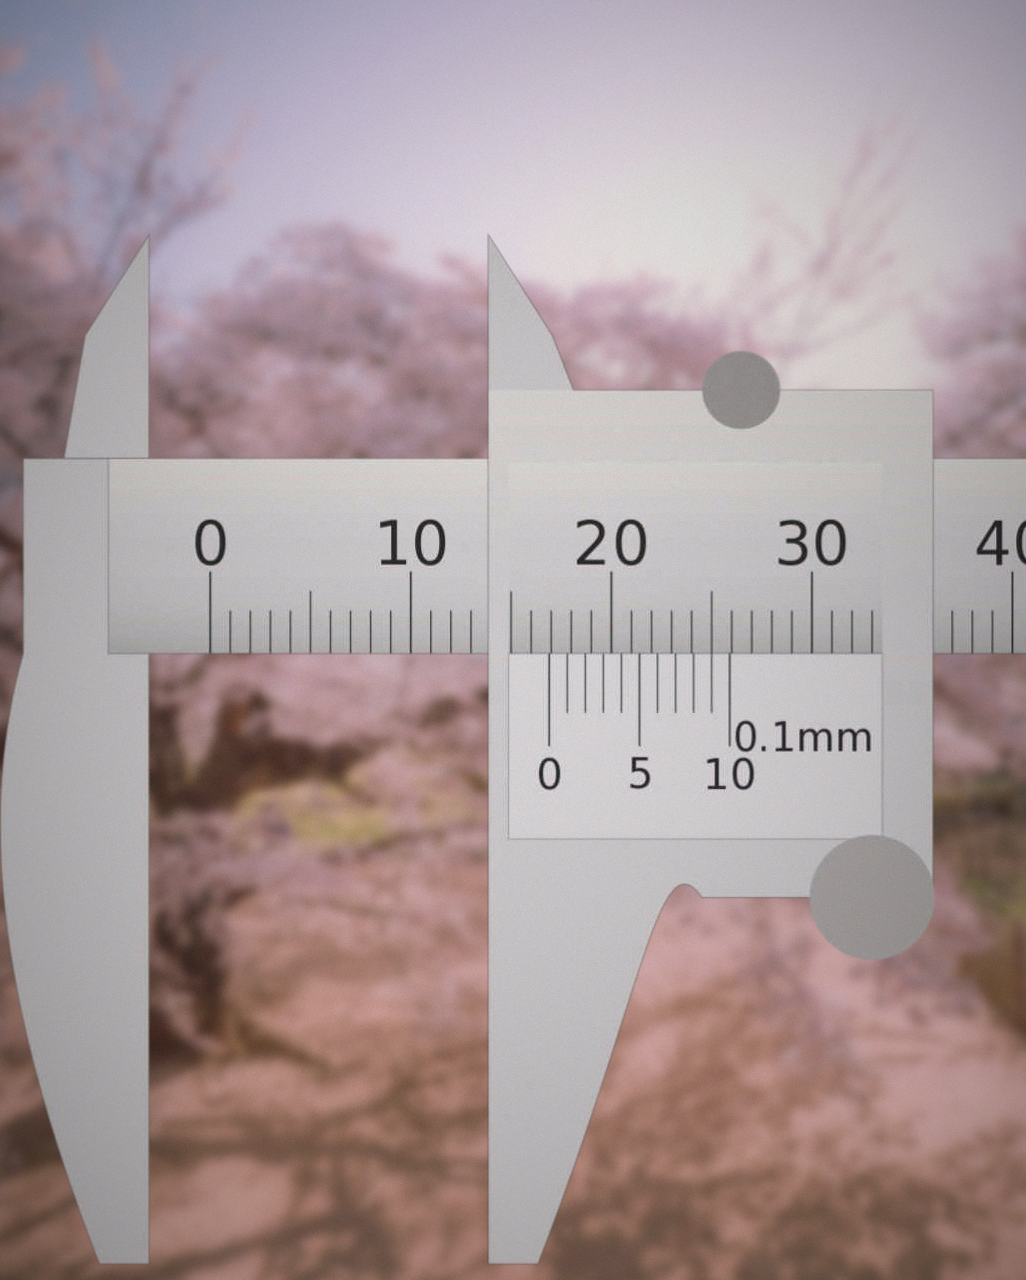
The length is 16.9 (mm)
